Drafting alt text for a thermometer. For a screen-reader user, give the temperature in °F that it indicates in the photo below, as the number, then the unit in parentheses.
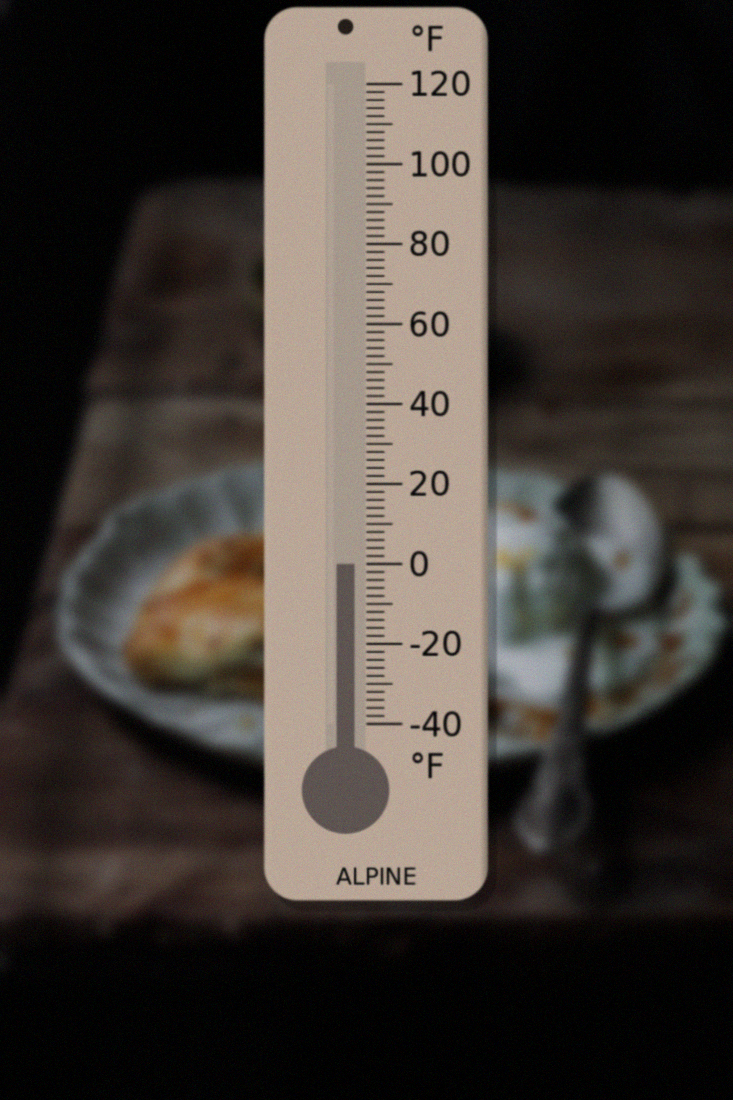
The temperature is 0 (°F)
